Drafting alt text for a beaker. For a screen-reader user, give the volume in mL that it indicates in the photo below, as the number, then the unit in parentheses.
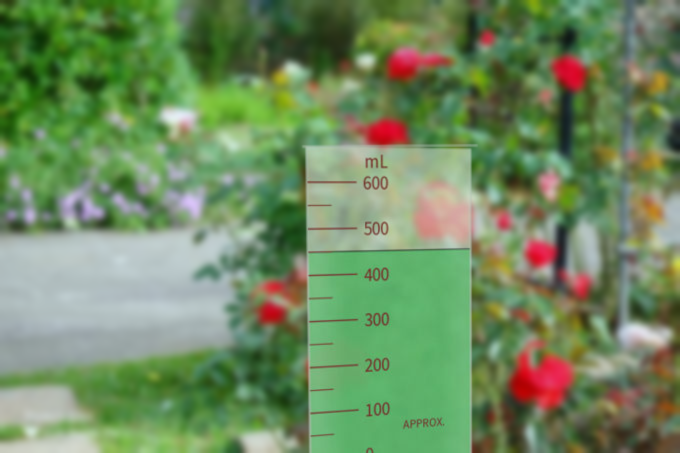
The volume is 450 (mL)
